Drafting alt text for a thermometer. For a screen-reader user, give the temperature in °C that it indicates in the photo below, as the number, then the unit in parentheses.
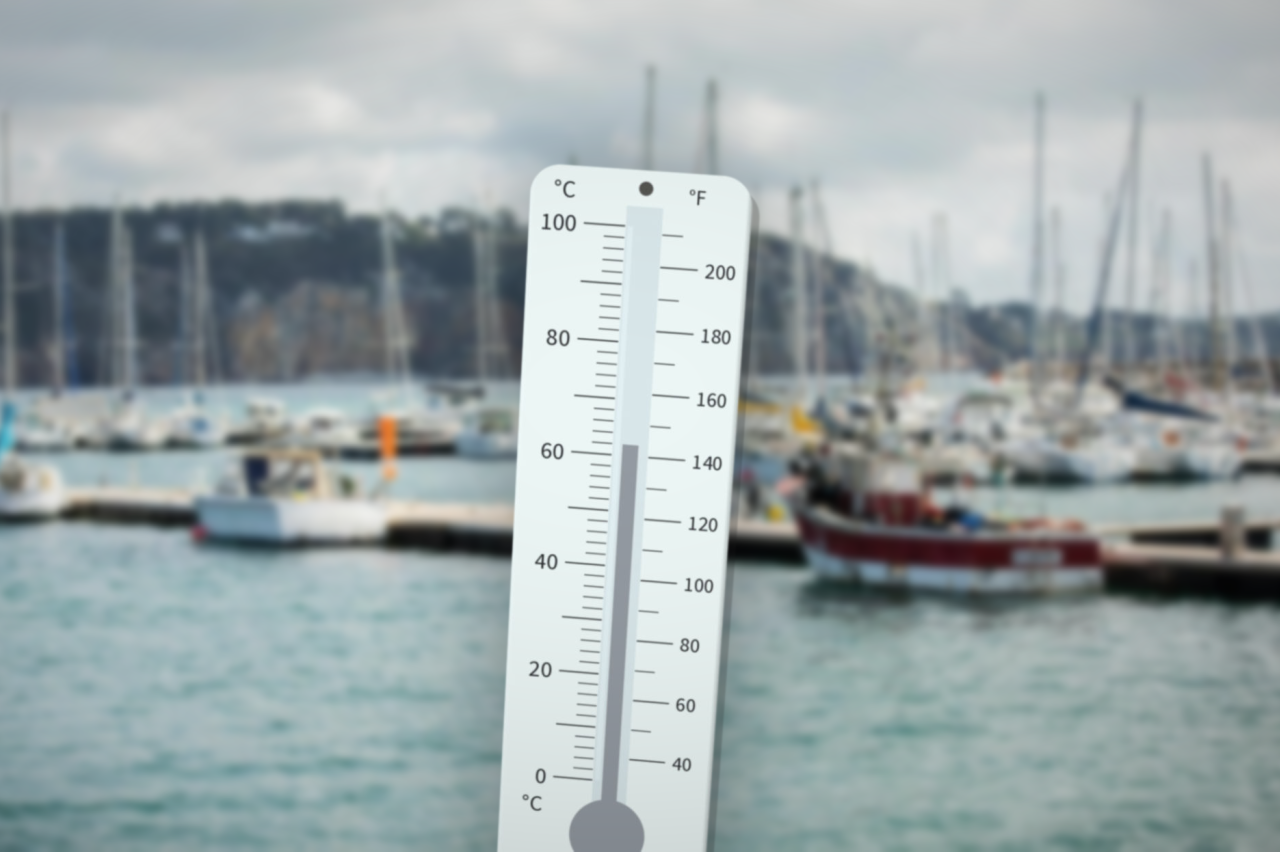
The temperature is 62 (°C)
